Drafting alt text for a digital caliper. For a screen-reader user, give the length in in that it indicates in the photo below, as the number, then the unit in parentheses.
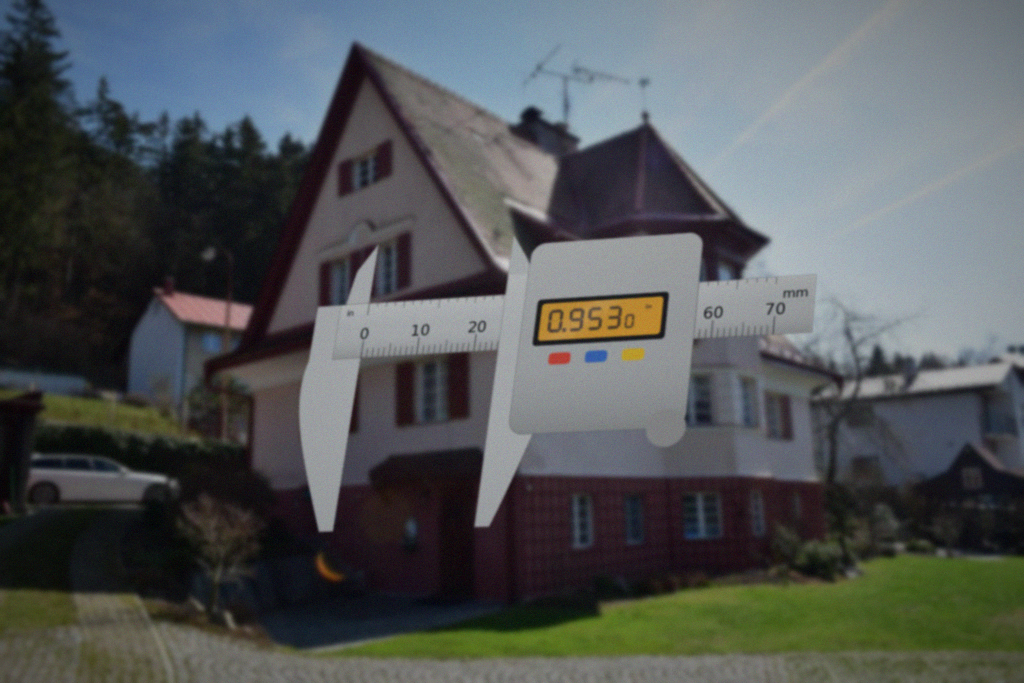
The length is 0.9530 (in)
